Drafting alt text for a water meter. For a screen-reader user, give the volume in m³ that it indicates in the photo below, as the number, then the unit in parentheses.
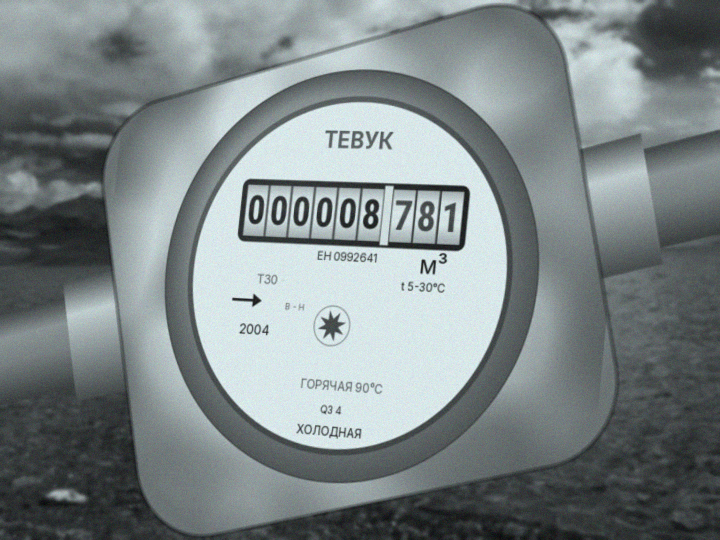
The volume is 8.781 (m³)
